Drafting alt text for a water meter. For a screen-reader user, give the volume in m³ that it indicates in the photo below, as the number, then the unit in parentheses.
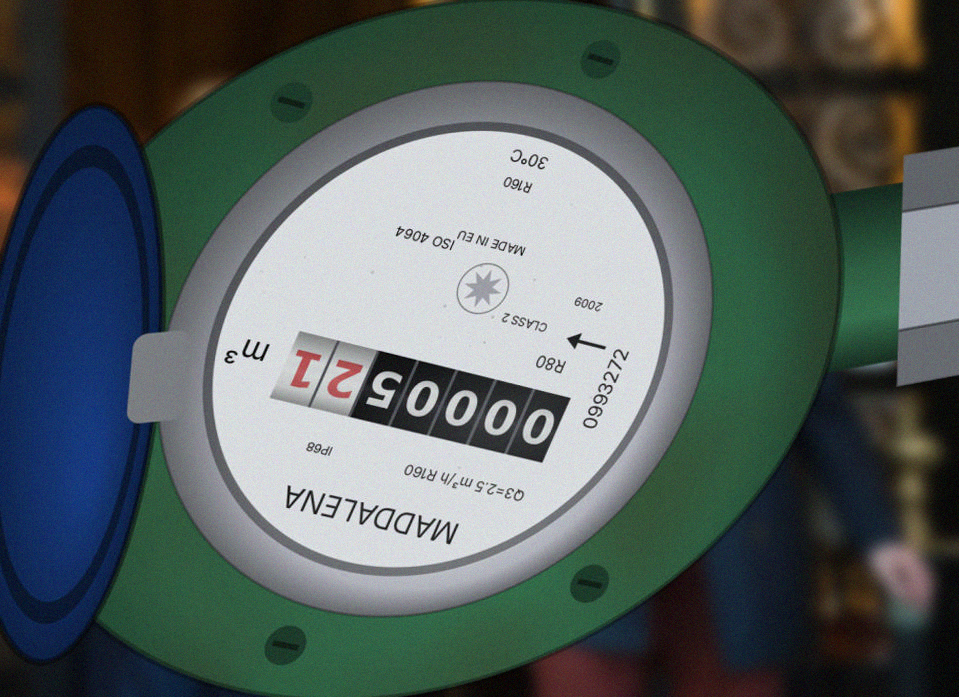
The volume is 5.21 (m³)
